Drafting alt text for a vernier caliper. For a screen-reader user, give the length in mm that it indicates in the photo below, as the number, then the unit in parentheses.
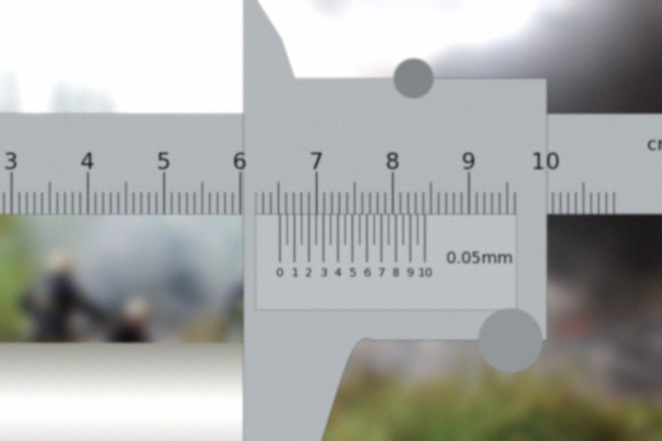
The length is 65.2 (mm)
